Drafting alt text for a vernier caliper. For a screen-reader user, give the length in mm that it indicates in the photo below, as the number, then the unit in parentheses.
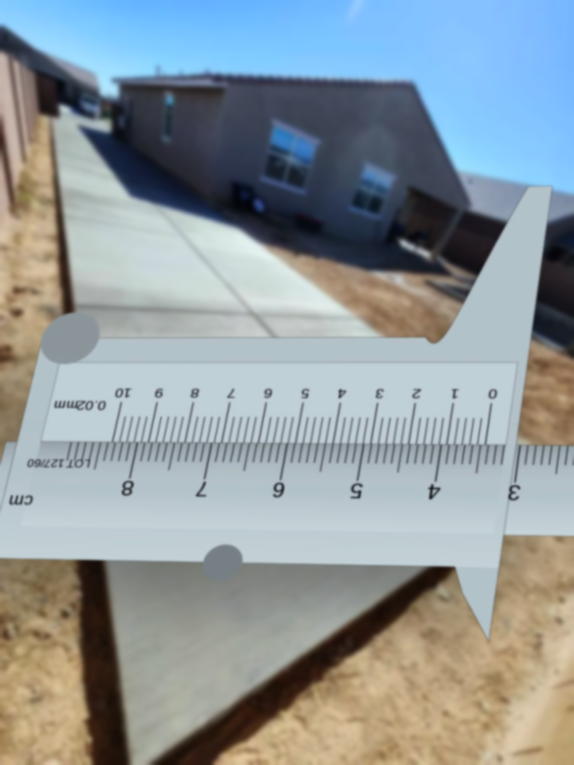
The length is 34.4 (mm)
